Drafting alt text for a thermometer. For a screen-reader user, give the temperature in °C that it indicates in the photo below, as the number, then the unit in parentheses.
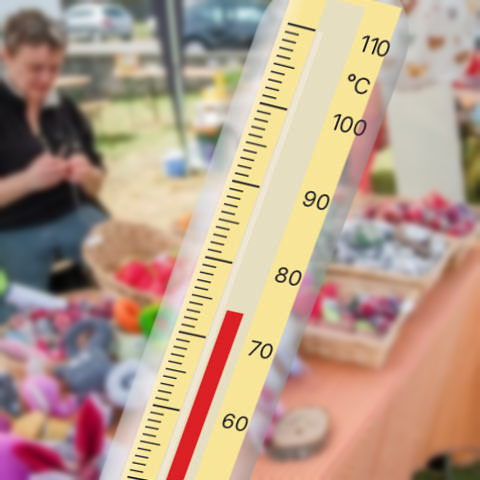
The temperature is 74 (°C)
